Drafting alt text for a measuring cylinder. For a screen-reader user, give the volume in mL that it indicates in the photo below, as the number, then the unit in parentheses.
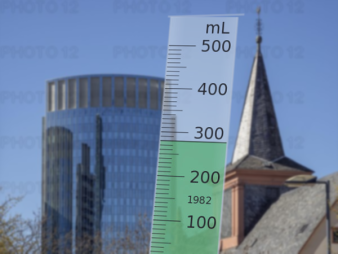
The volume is 280 (mL)
